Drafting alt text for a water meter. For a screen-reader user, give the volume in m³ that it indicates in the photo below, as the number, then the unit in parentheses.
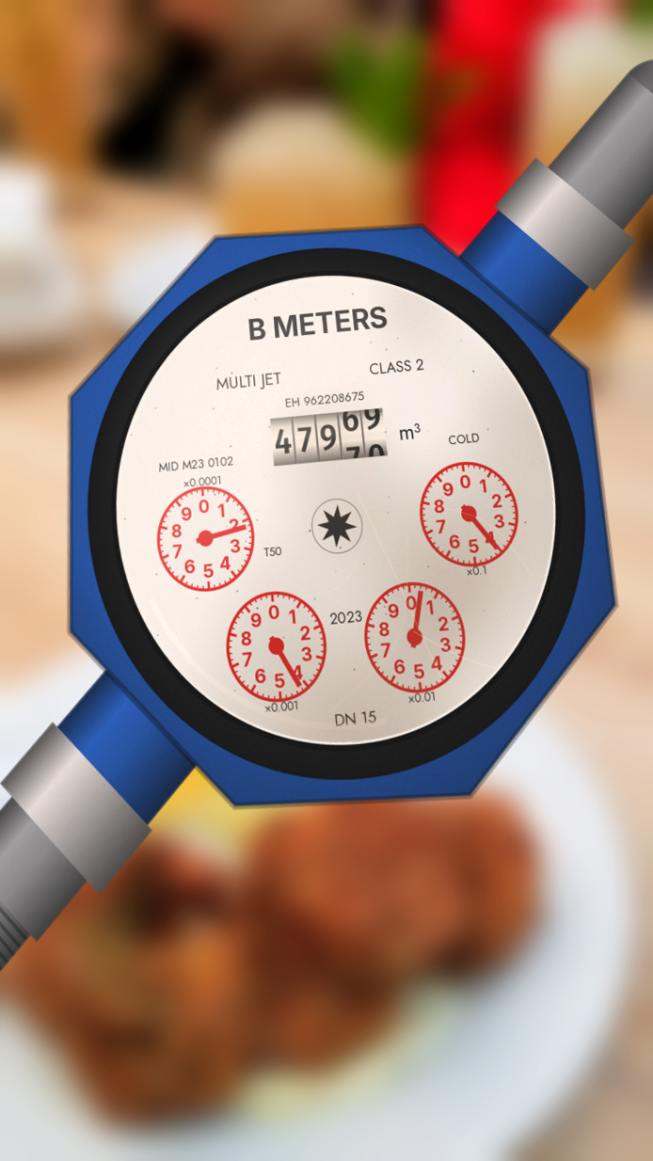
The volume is 47969.4042 (m³)
